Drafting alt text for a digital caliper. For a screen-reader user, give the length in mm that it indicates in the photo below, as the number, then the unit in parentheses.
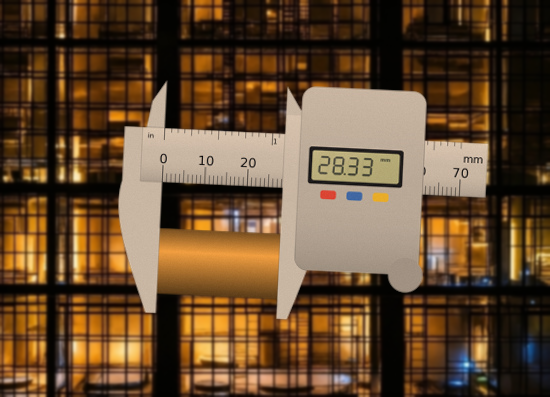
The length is 28.33 (mm)
